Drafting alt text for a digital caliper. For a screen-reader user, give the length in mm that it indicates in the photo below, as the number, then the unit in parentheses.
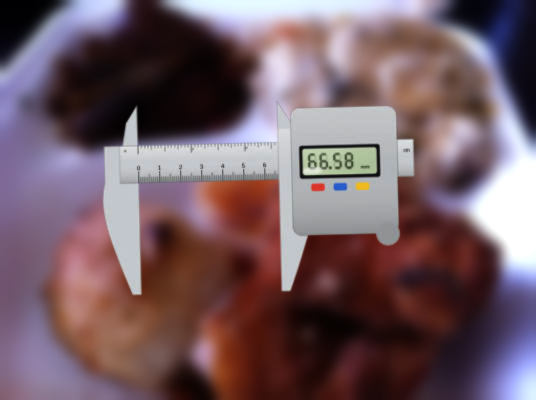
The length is 66.58 (mm)
